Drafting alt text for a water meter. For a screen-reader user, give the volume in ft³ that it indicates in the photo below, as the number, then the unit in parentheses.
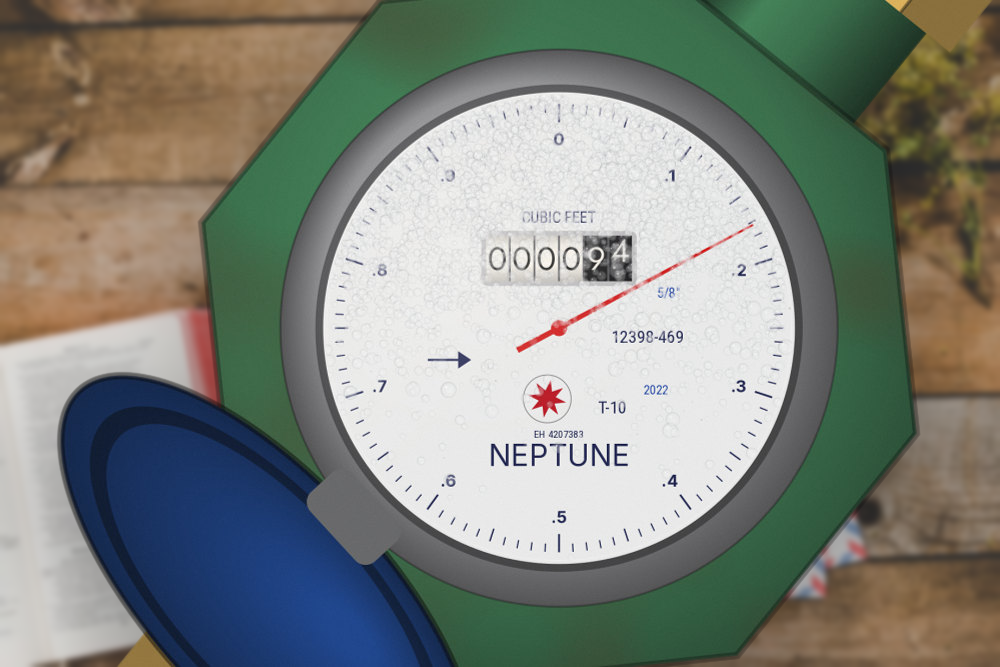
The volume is 94.17 (ft³)
